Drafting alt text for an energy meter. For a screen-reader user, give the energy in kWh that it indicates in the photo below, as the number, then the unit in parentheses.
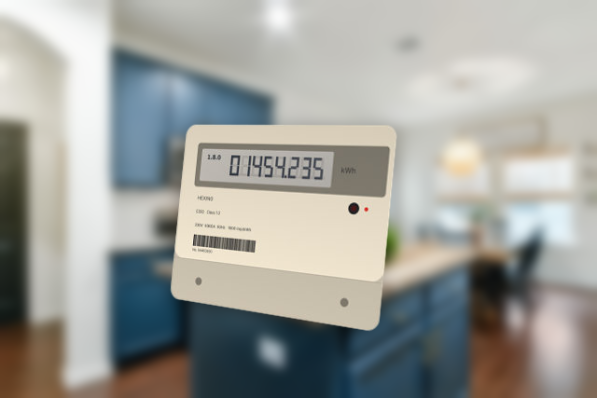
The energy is 1454.235 (kWh)
